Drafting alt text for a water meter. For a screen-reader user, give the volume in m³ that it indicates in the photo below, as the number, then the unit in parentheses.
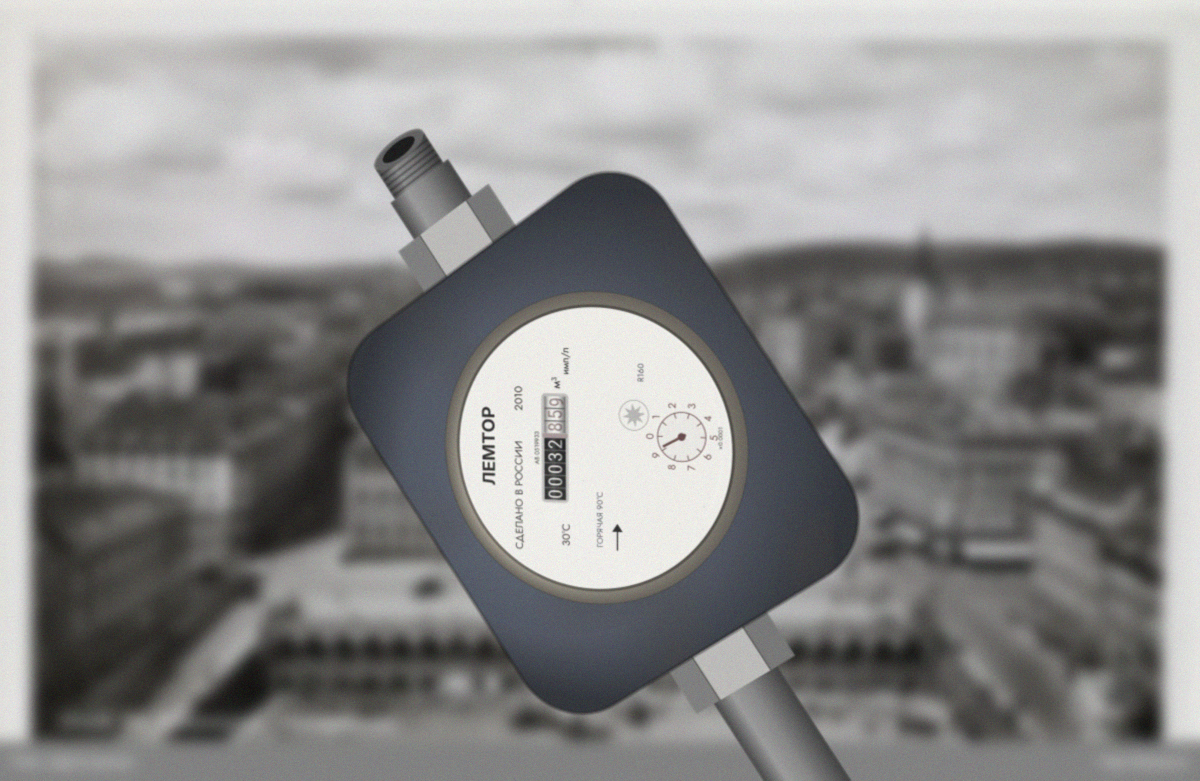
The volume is 32.8589 (m³)
